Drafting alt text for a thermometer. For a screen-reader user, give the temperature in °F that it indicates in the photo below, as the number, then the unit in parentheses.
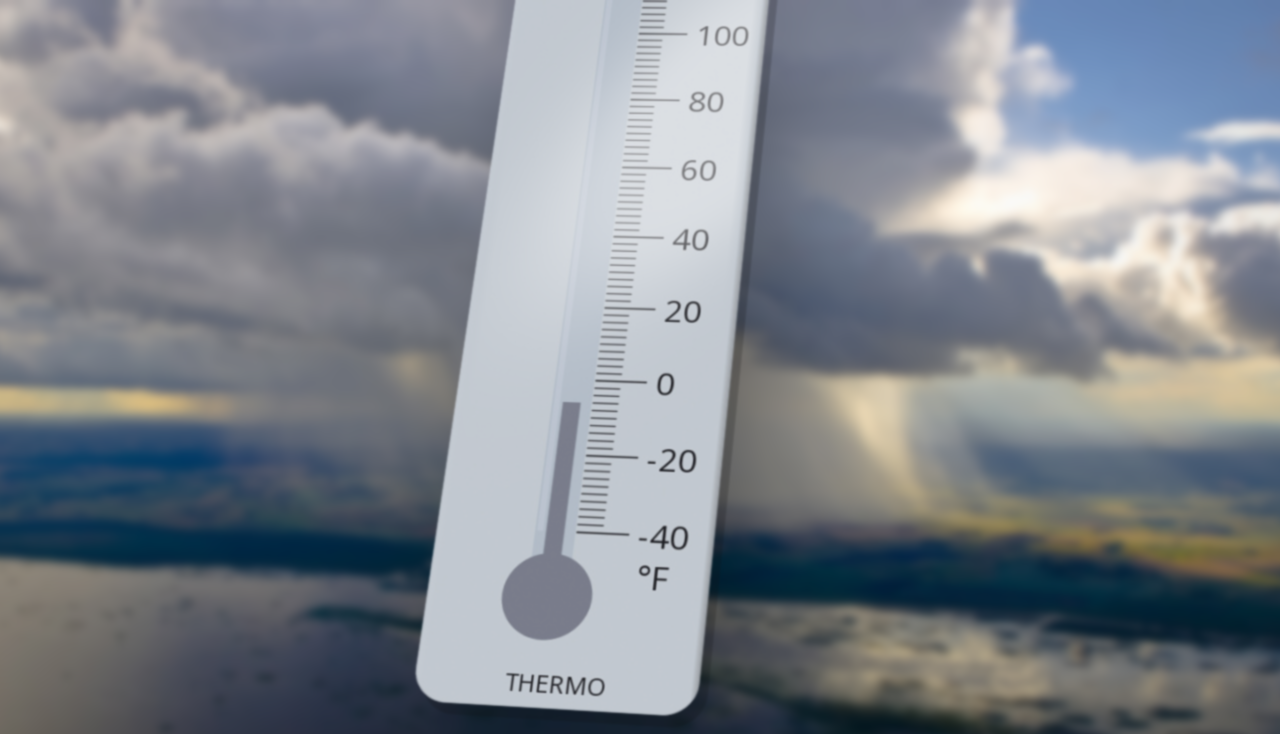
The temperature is -6 (°F)
